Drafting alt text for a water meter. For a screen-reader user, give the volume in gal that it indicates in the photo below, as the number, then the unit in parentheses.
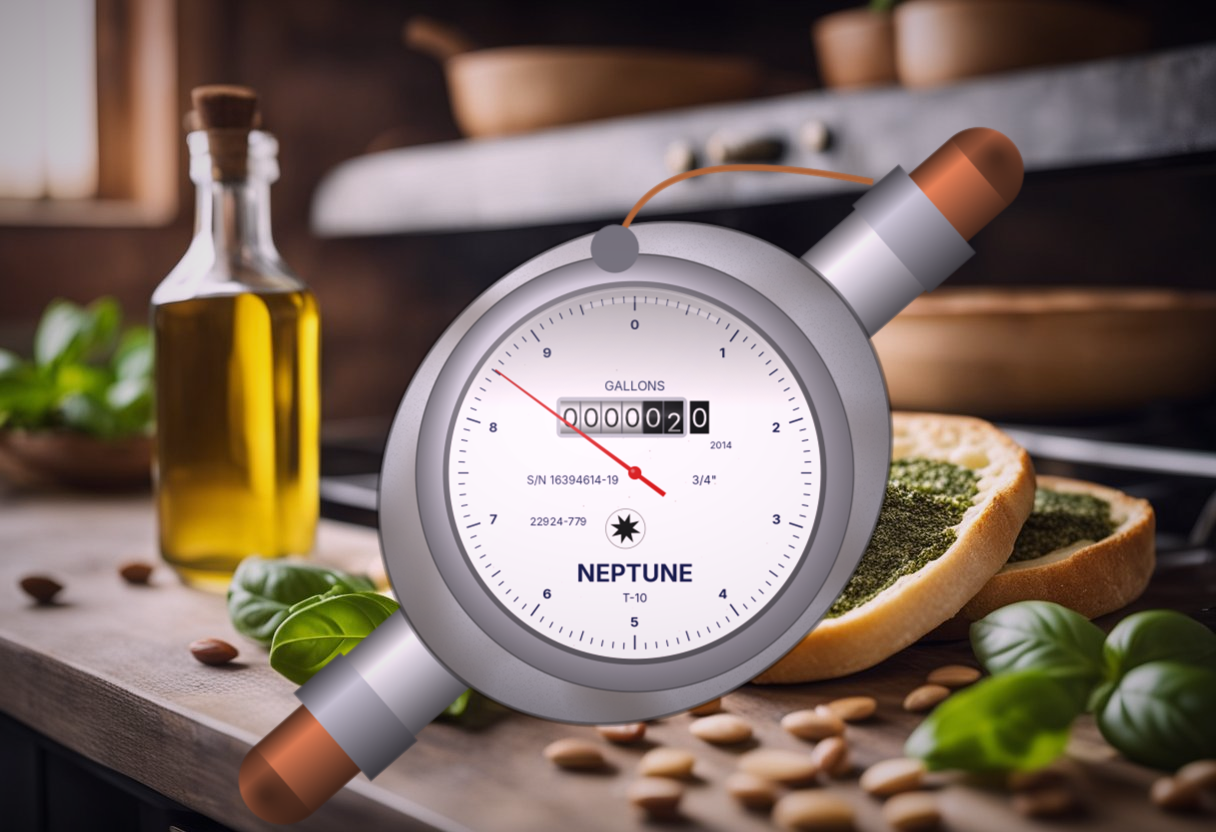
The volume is 18.5 (gal)
